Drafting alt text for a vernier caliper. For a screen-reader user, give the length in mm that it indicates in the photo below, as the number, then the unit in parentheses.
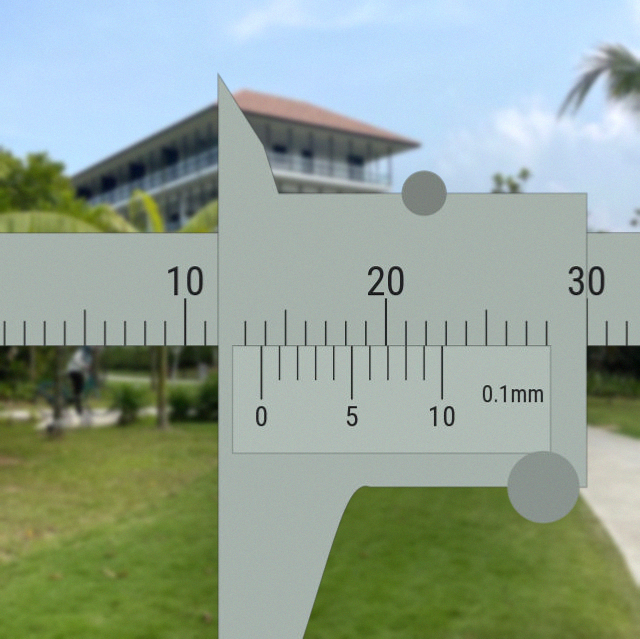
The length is 13.8 (mm)
